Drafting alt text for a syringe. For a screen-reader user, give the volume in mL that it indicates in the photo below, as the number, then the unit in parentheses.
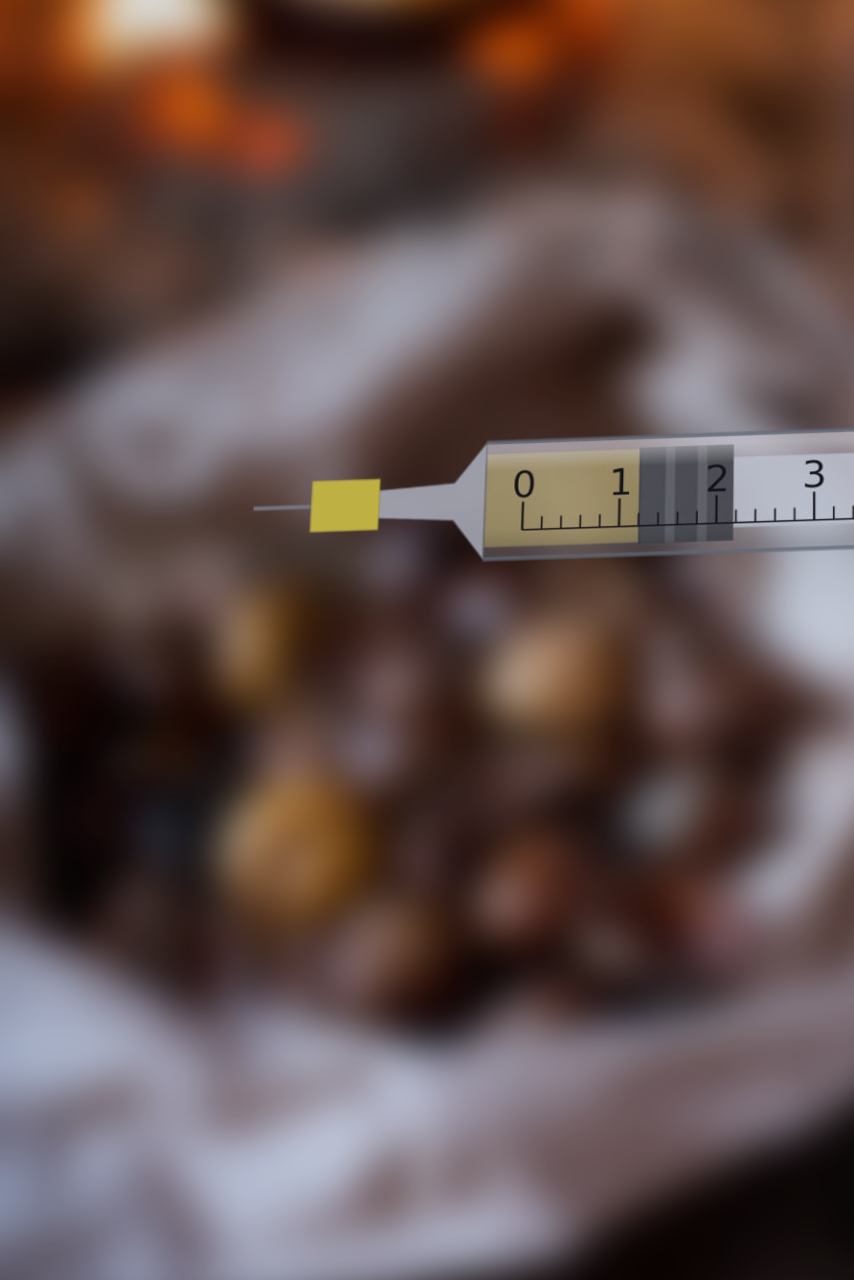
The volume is 1.2 (mL)
